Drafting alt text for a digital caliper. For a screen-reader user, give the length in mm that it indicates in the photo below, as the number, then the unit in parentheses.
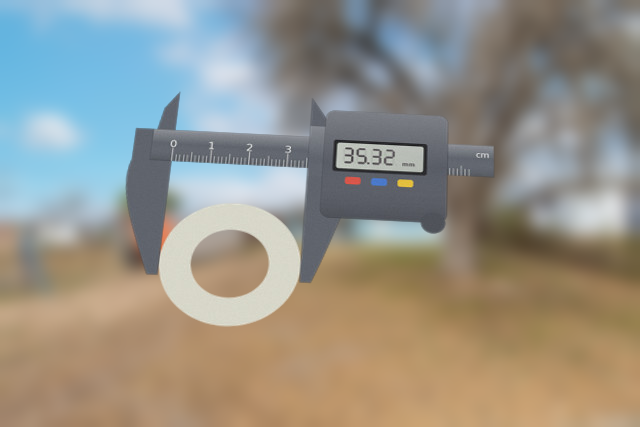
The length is 35.32 (mm)
